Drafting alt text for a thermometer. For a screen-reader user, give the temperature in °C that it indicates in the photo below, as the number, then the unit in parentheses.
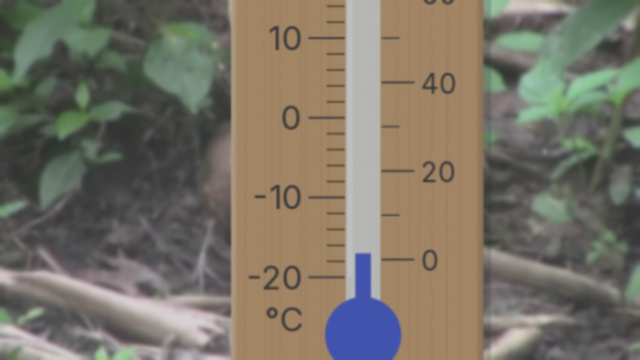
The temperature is -17 (°C)
